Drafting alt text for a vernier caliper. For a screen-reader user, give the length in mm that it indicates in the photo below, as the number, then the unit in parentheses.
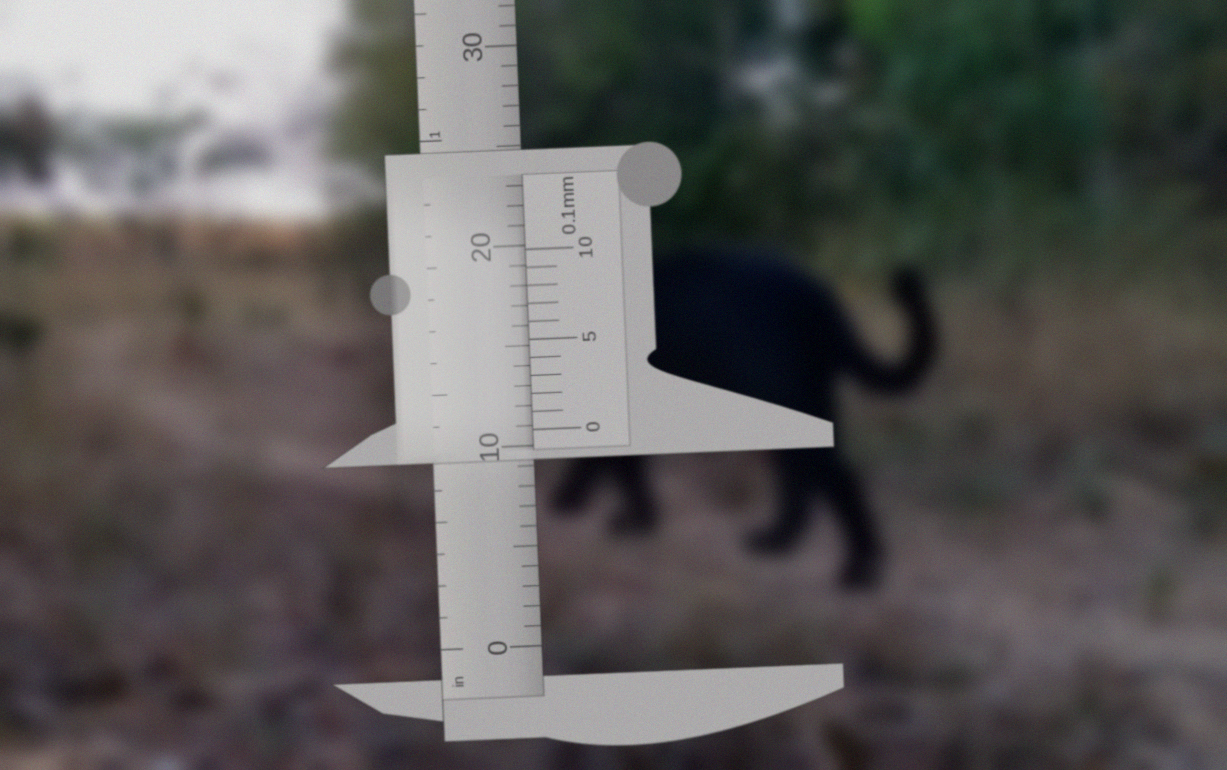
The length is 10.8 (mm)
